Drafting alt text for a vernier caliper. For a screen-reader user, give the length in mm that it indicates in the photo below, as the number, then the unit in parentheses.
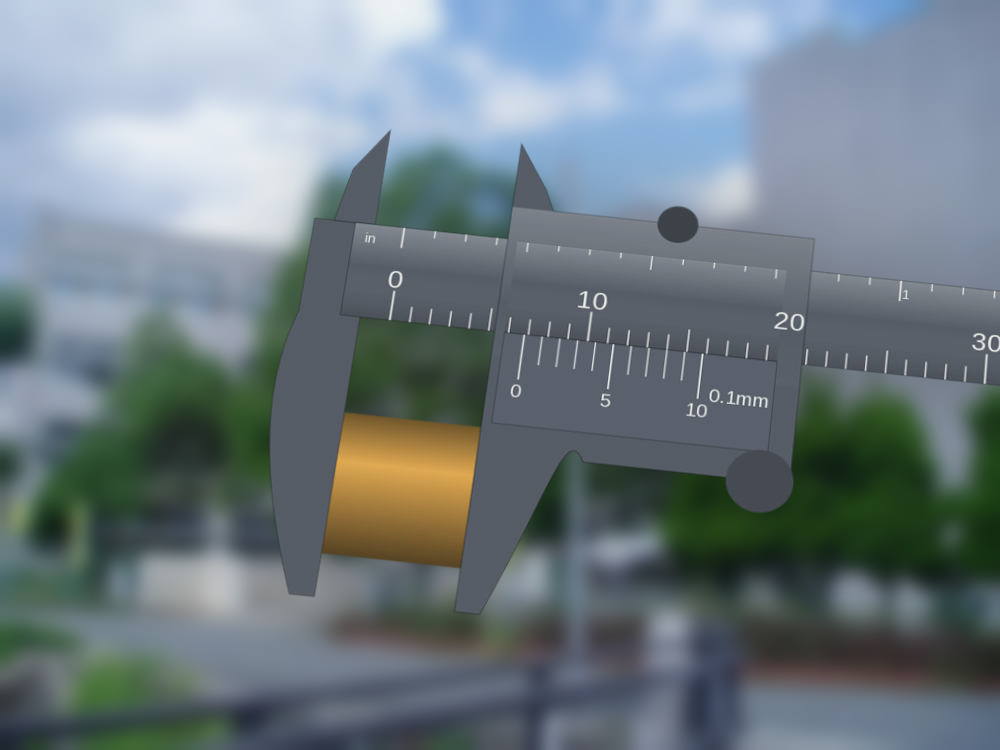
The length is 6.8 (mm)
